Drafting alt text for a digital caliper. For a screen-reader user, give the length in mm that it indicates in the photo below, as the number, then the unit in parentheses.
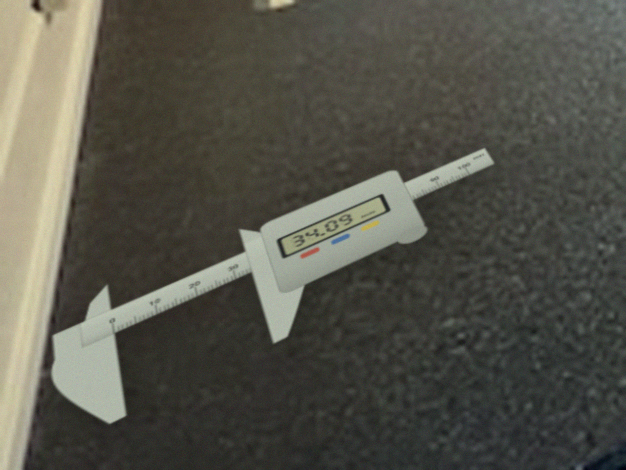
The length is 34.09 (mm)
